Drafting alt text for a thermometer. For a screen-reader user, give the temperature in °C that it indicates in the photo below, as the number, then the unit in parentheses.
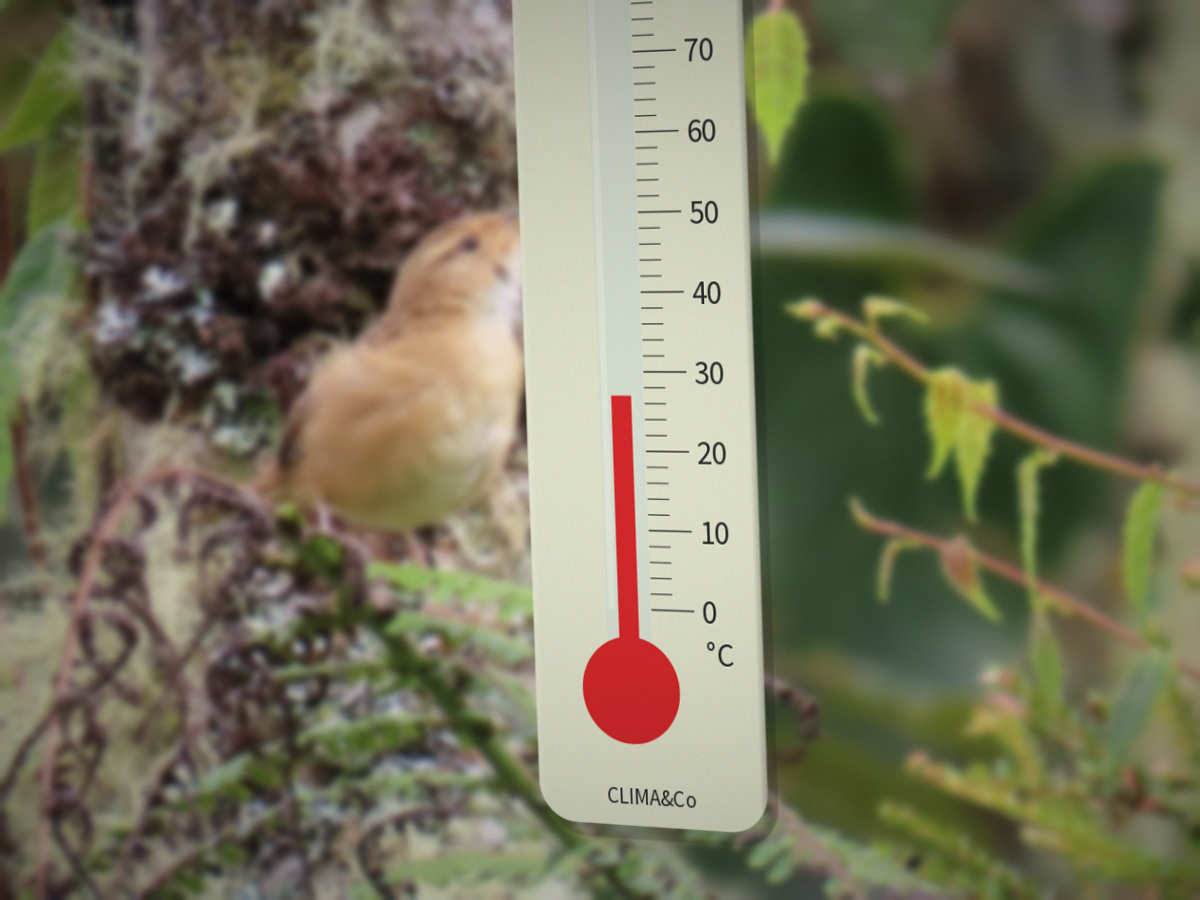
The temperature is 27 (°C)
